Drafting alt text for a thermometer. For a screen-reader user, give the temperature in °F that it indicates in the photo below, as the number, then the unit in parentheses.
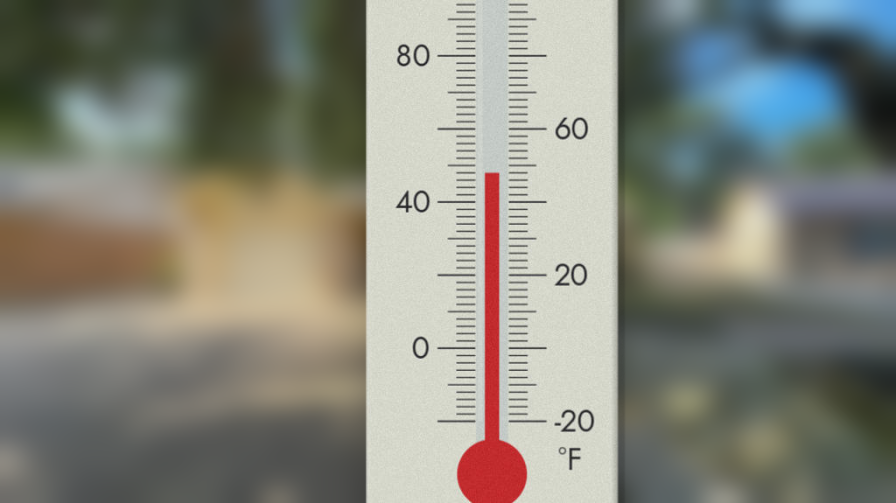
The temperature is 48 (°F)
